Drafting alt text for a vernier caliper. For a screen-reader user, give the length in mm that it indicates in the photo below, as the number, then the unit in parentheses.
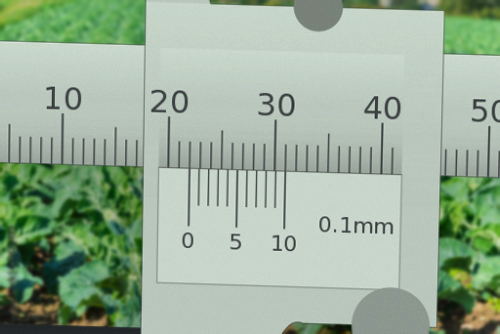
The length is 22.0 (mm)
